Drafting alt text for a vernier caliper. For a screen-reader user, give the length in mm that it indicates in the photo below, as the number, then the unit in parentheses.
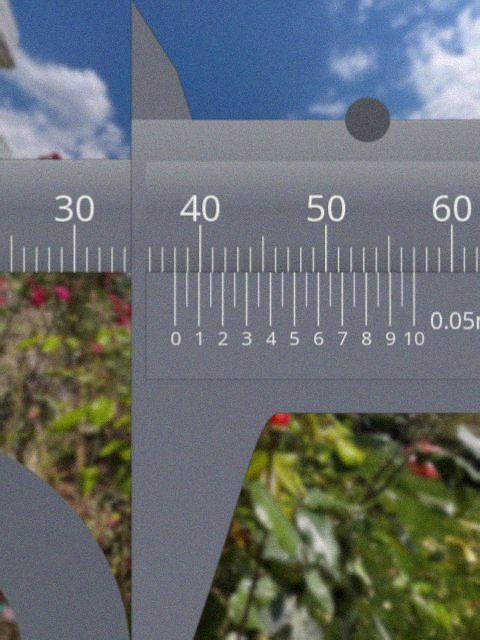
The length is 38.0 (mm)
